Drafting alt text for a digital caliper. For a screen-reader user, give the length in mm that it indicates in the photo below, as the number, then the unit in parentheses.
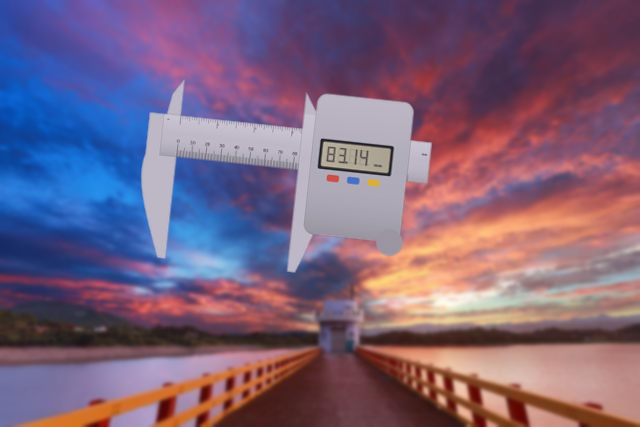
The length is 83.14 (mm)
